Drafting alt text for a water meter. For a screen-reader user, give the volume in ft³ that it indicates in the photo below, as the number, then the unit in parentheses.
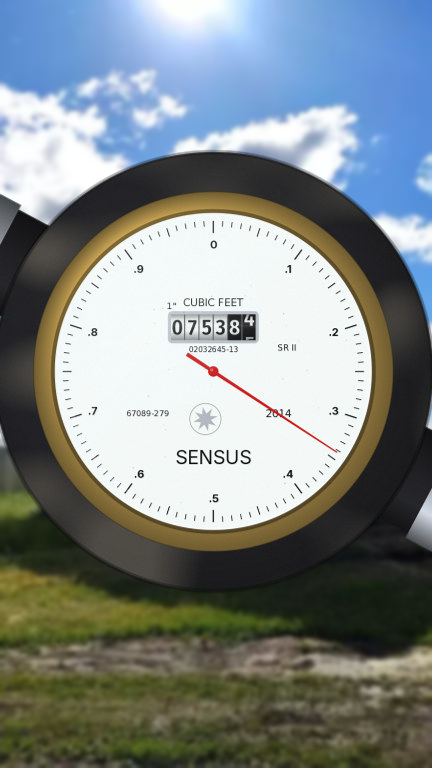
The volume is 75384.34 (ft³)
